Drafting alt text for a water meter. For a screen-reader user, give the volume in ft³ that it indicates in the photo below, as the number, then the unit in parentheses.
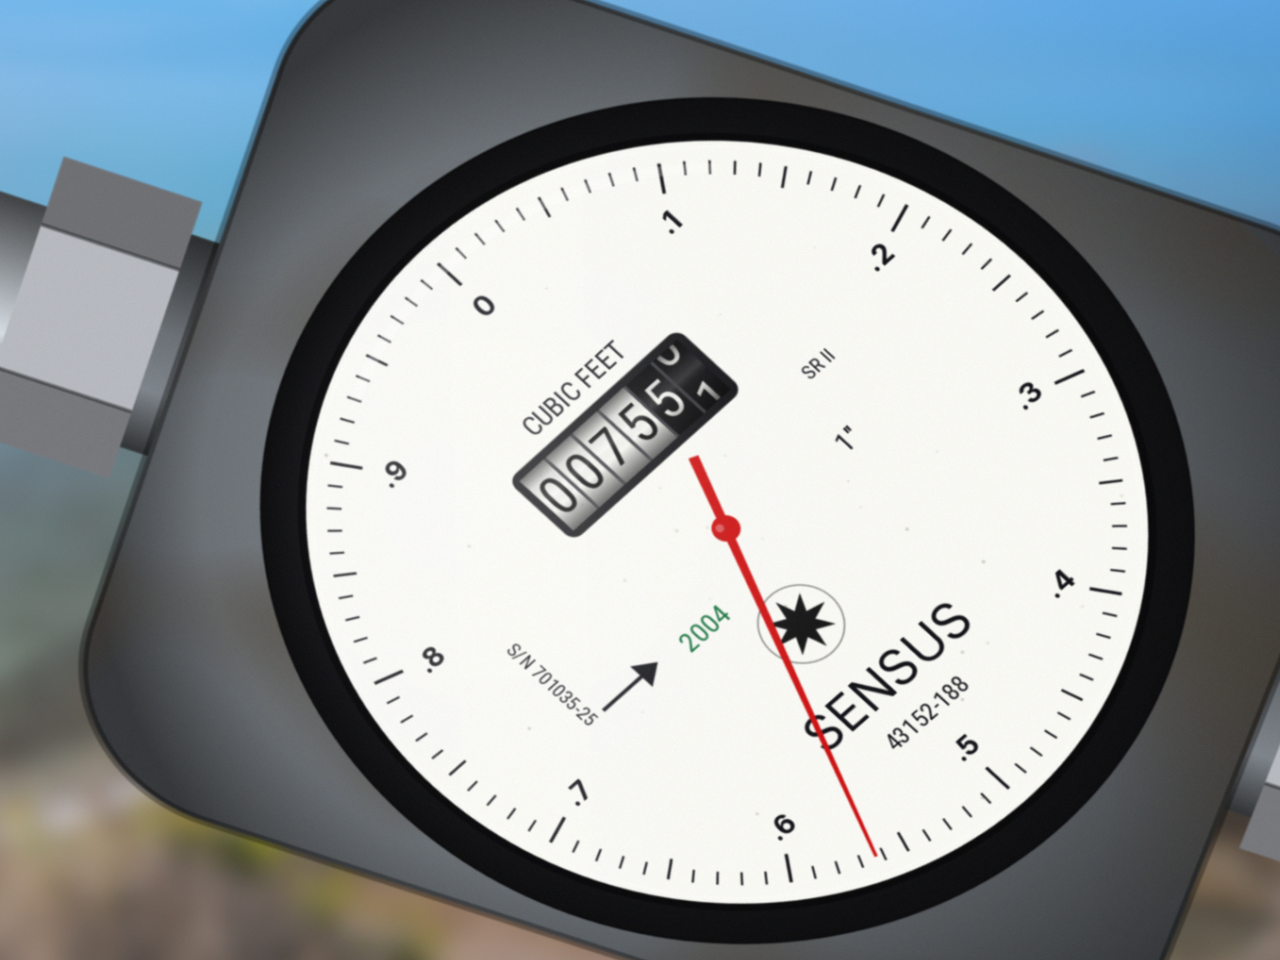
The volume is 7550.56 (ft³)
